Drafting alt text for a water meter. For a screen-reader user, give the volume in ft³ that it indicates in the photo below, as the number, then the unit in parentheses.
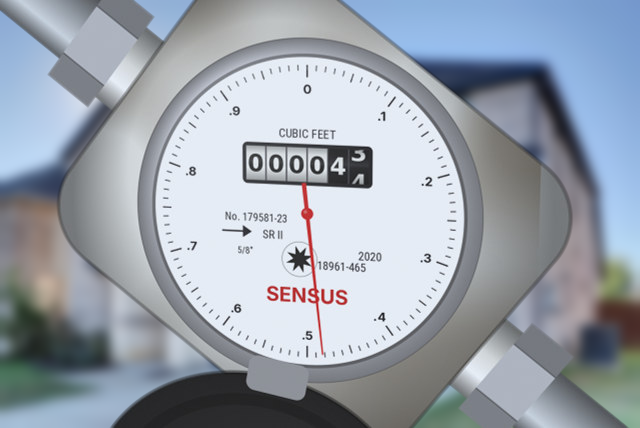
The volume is 43.48 (ft³)
